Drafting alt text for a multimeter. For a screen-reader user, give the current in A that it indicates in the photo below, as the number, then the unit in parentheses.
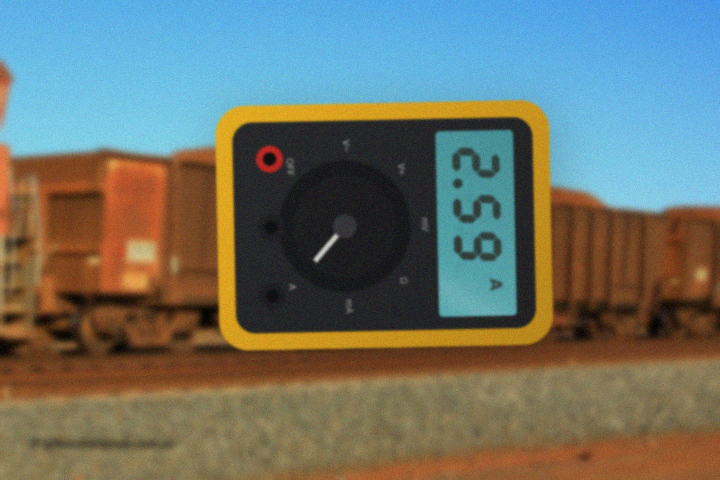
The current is 2.59 (A)
